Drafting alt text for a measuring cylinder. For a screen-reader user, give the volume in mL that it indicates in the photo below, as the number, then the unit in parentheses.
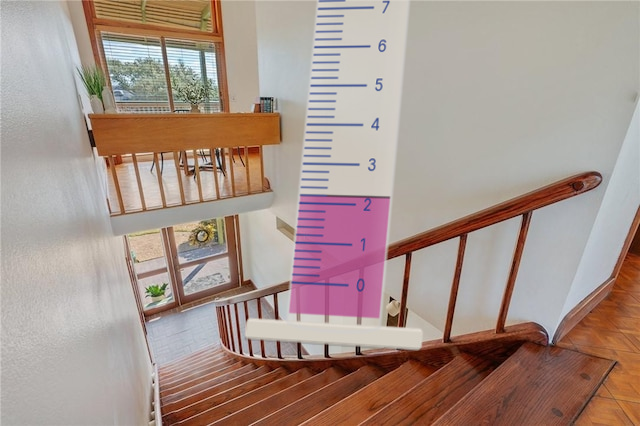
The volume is 2.2 (mL)
